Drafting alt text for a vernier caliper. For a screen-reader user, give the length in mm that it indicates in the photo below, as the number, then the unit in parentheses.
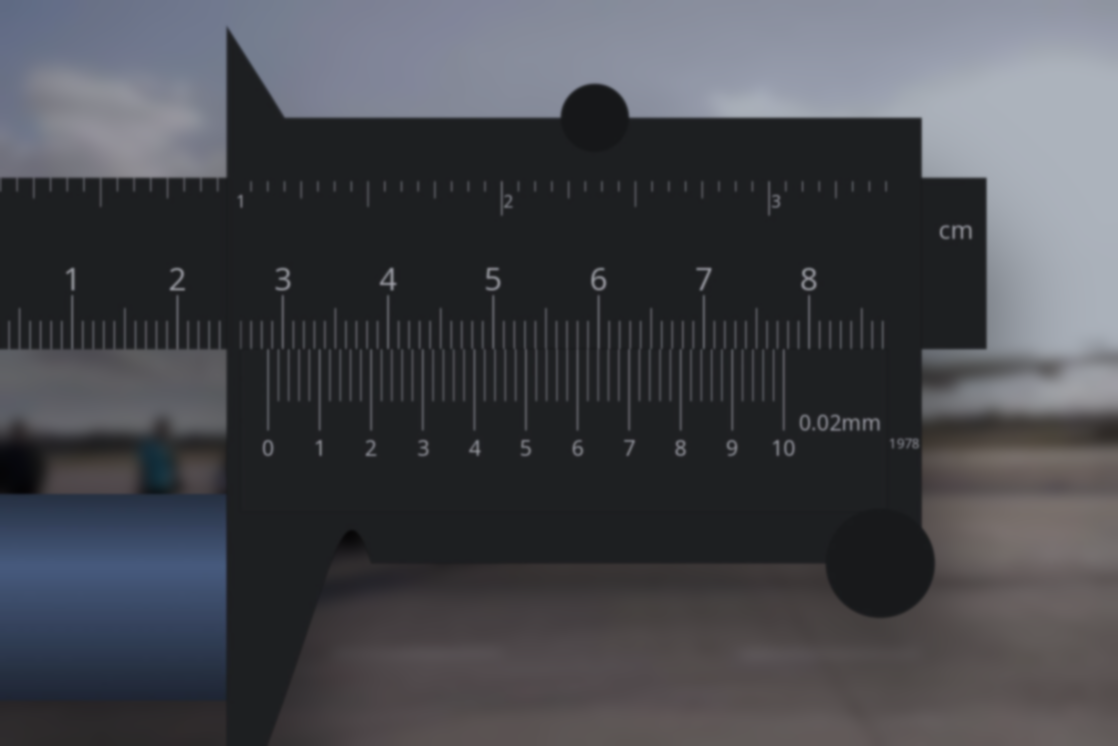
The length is 28.6 (mm)
